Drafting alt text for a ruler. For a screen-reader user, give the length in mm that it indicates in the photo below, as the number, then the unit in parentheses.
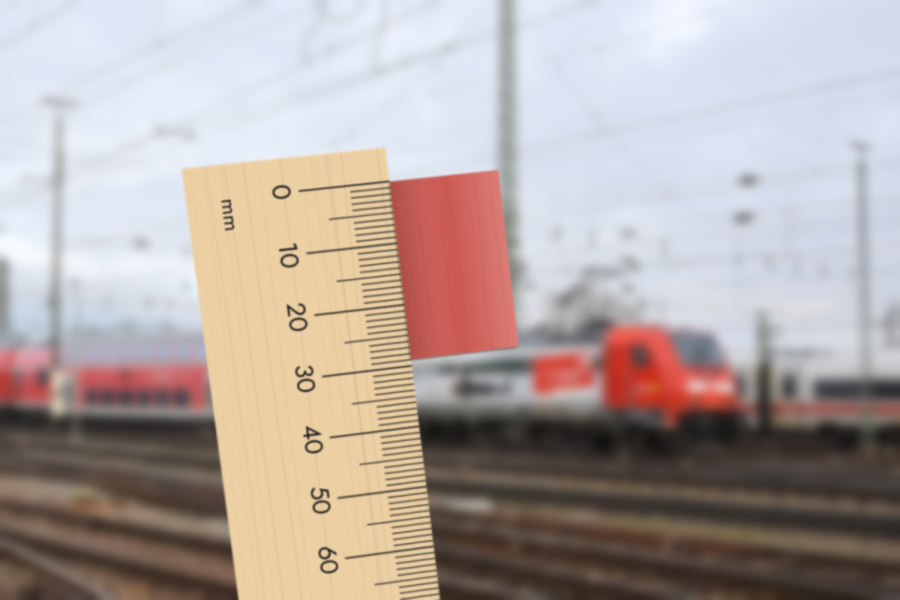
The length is 29 (mm)
